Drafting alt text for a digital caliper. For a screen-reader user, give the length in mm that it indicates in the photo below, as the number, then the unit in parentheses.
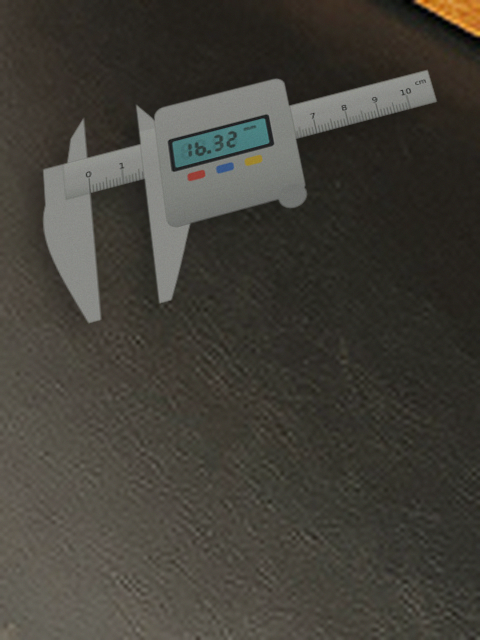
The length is 16.32 (mm)
